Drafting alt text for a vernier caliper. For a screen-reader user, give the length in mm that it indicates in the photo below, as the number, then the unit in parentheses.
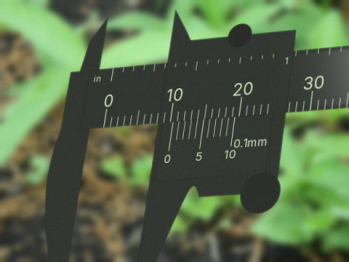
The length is 10.4 (mm)
